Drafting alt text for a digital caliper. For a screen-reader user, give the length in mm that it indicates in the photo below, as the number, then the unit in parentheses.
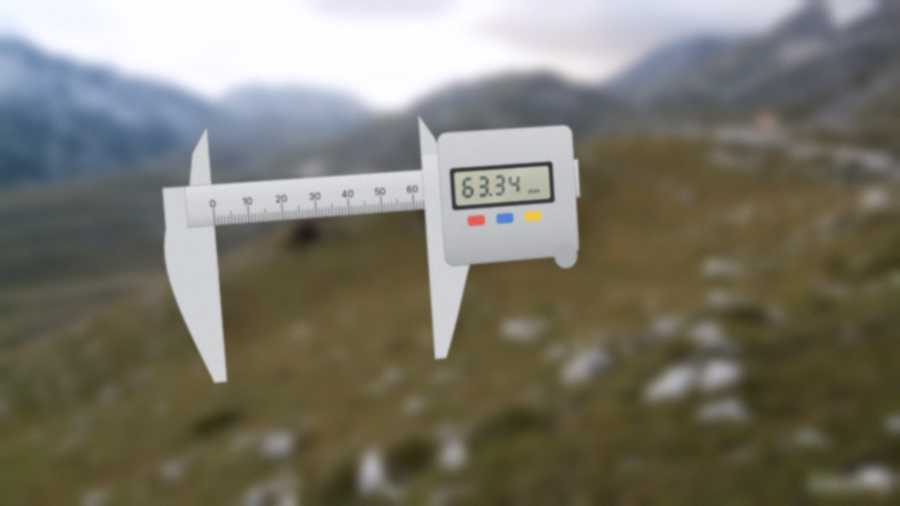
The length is 63.34 (mm)
